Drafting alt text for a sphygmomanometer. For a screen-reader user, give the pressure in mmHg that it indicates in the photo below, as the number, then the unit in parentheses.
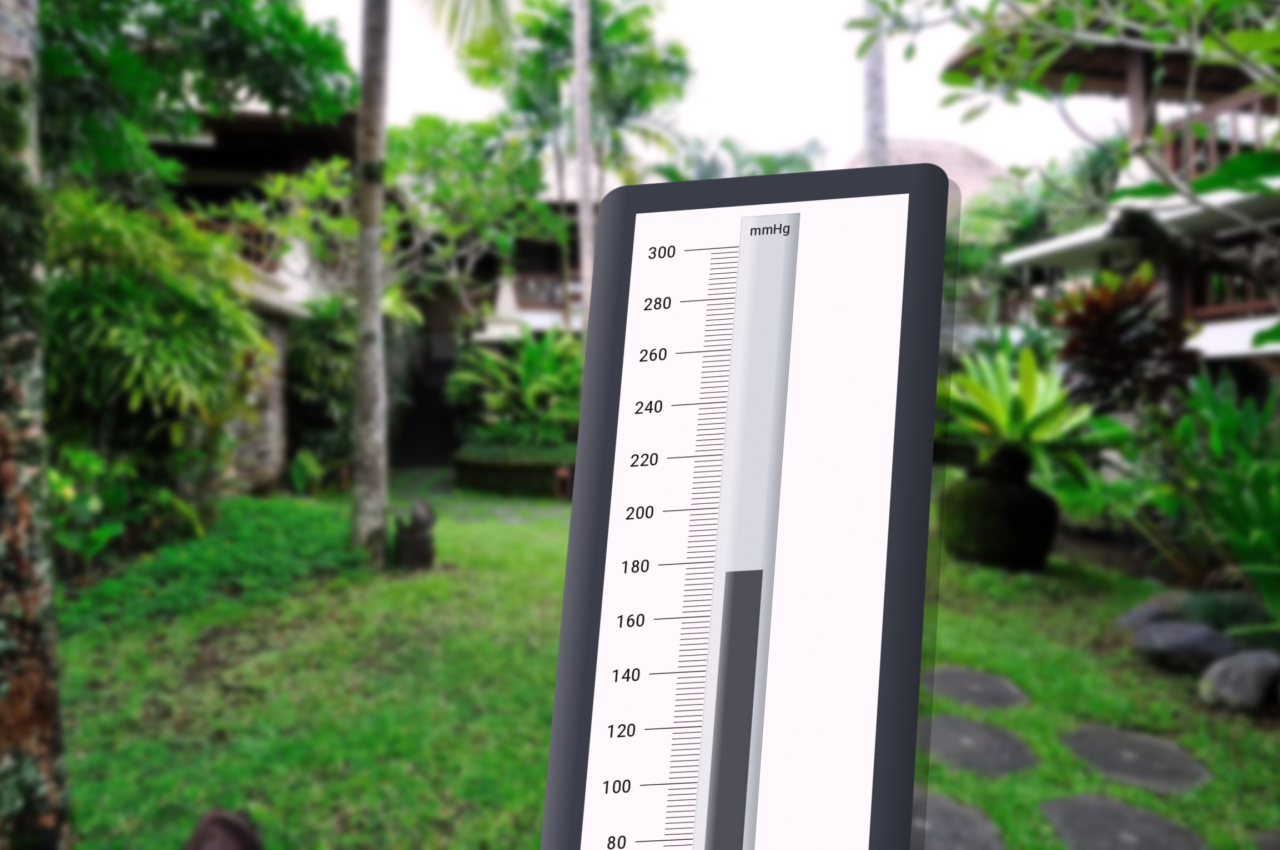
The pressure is 176 (mmHg)
